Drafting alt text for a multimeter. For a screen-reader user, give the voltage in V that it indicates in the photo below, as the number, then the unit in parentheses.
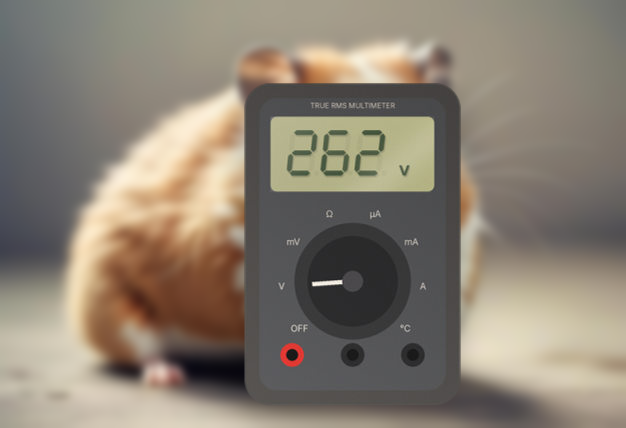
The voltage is 262 (V)
